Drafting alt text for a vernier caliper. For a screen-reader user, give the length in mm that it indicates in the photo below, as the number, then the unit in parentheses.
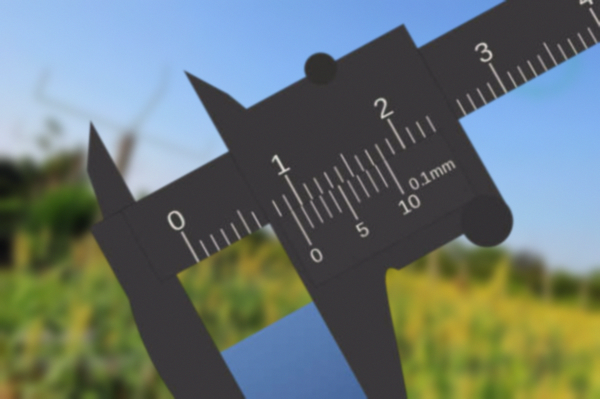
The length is 9.0 (mm)
